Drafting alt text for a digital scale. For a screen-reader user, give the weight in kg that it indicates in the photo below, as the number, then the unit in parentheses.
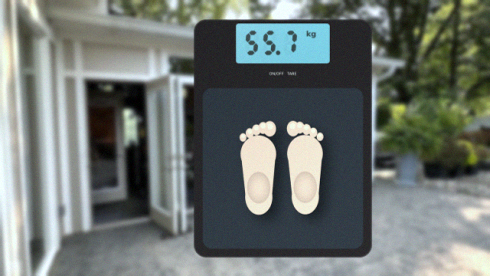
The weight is 55.7 (kg)
